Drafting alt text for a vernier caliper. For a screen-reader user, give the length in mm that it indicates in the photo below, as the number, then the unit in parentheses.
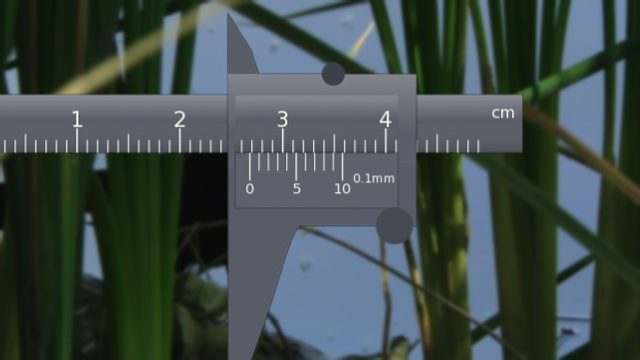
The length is 26.8 (mm)
